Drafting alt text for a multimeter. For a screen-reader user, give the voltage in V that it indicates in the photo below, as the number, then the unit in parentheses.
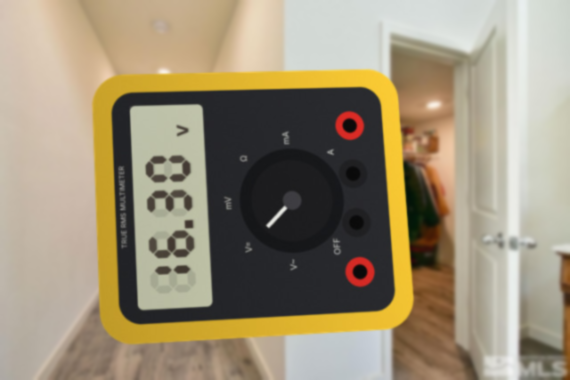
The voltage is 16.30 (V)
